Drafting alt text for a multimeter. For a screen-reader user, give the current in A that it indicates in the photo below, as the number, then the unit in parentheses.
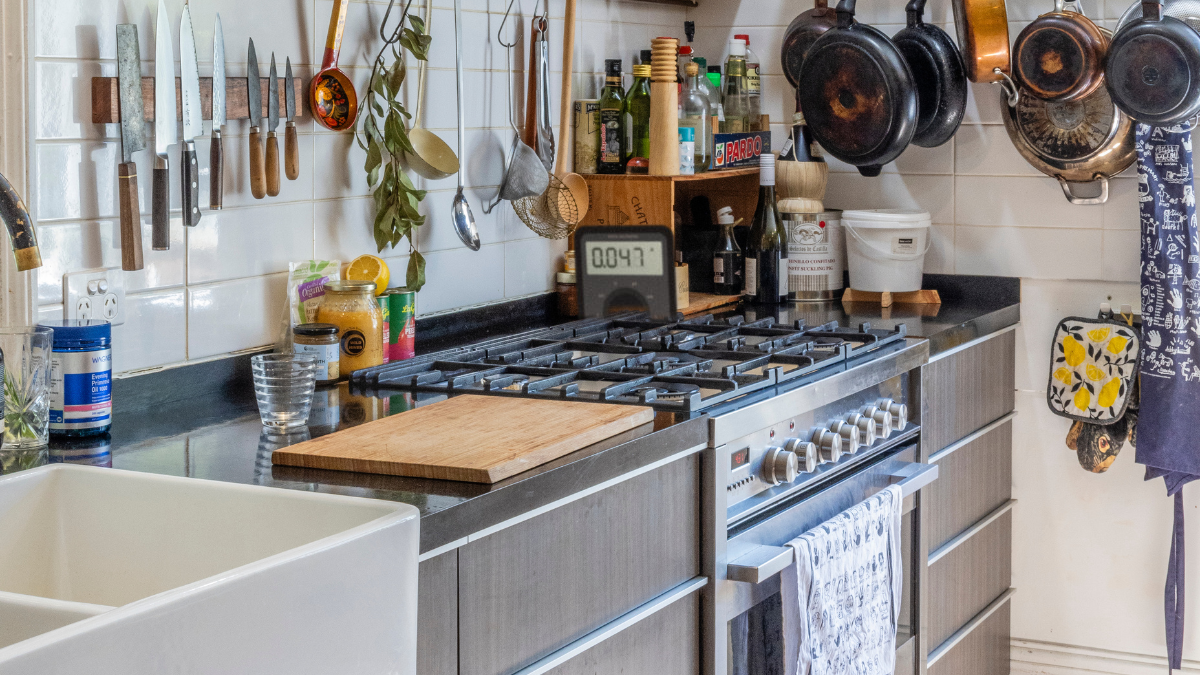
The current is 0.047 (A)
